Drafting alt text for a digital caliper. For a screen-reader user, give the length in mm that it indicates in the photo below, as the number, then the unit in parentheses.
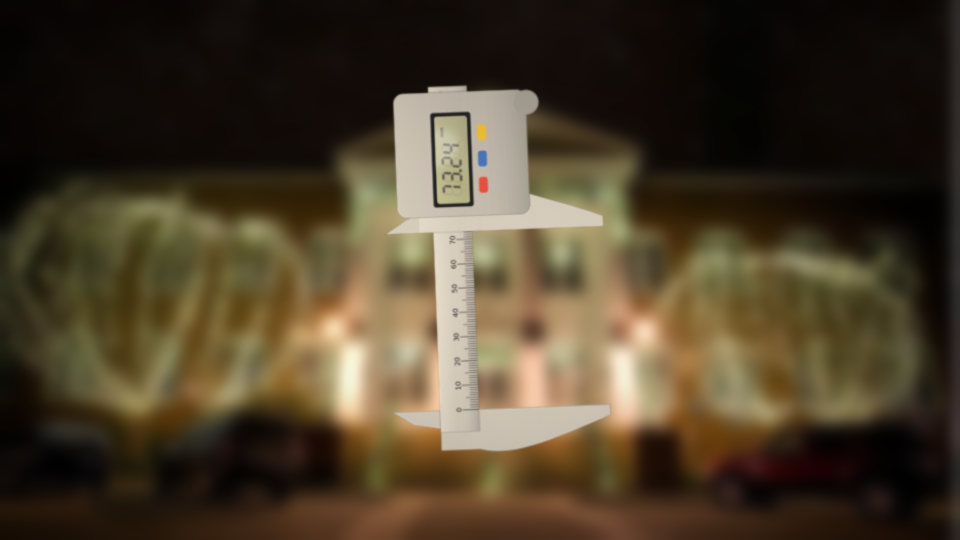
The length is 73.24 (mm)
